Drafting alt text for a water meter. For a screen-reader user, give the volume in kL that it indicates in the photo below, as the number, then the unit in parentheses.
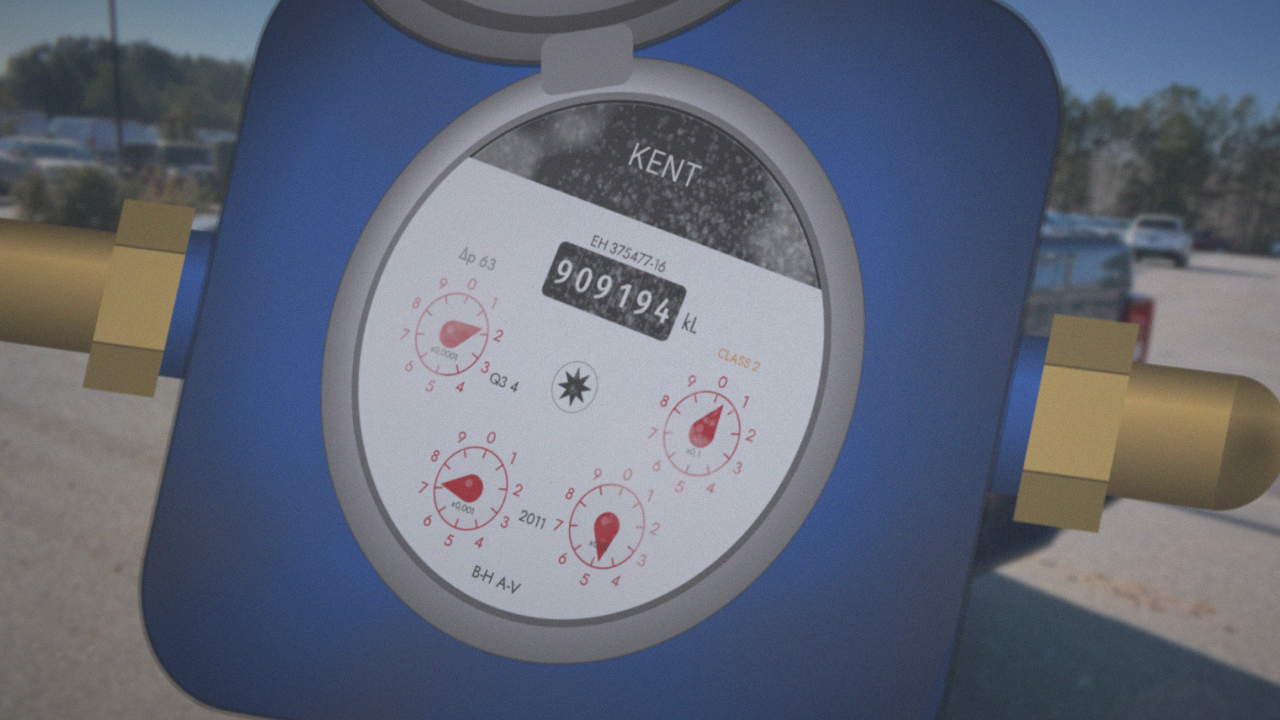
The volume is 909194.0471 (kL)
